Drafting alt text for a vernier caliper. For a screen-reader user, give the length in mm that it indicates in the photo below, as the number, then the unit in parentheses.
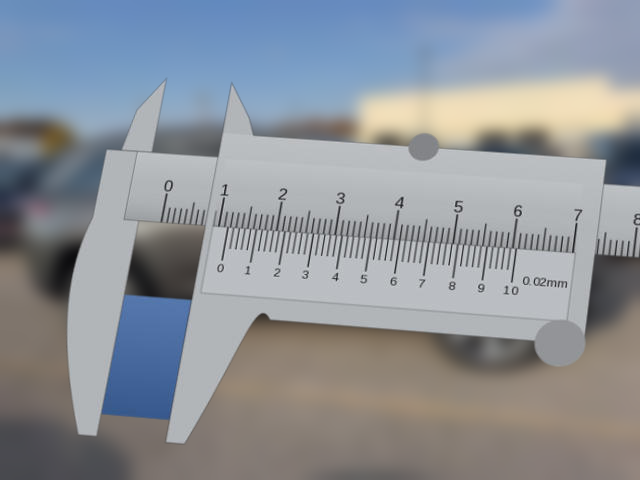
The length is 11.6 (mm)
